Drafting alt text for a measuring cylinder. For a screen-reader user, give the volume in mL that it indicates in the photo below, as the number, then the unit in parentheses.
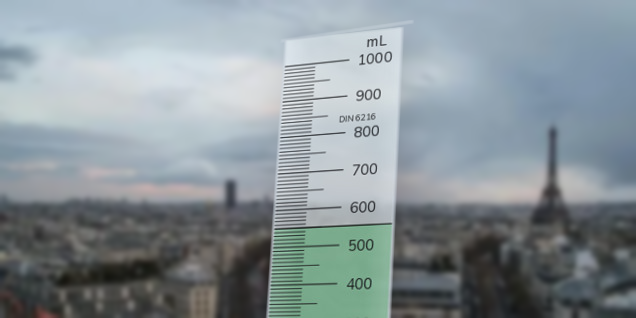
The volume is 550 (mL)
